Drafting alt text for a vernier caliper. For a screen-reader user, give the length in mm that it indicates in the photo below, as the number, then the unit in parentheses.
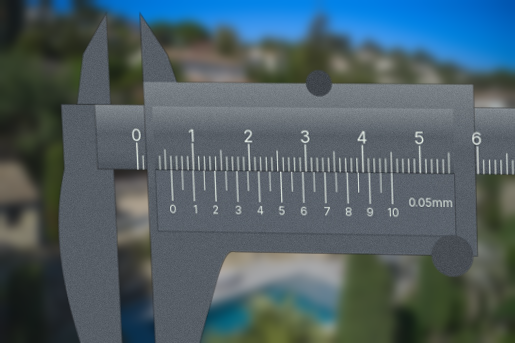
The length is 6.0 (mm)
